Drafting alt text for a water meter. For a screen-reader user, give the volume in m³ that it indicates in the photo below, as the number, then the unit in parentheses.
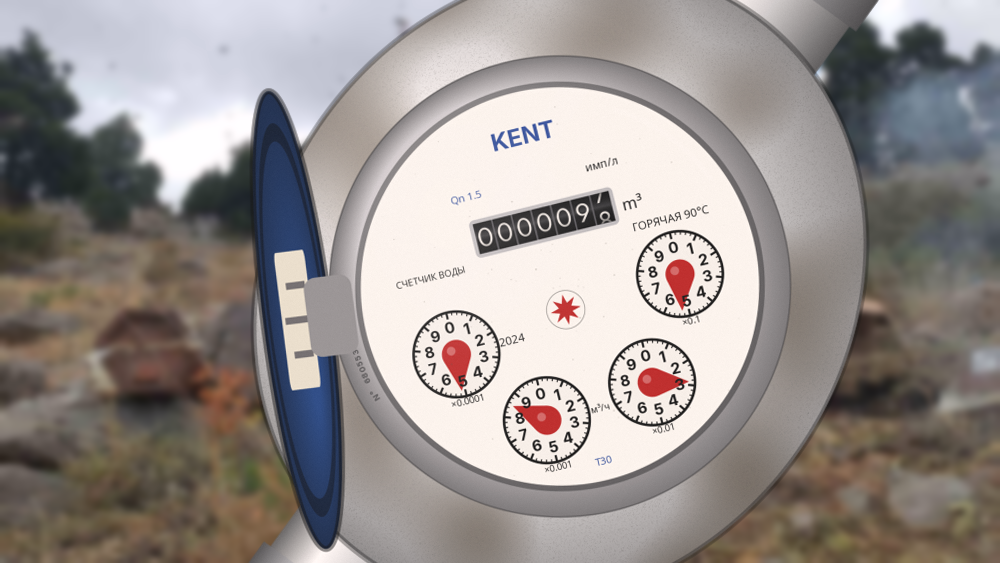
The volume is 97.5285 (m³)
